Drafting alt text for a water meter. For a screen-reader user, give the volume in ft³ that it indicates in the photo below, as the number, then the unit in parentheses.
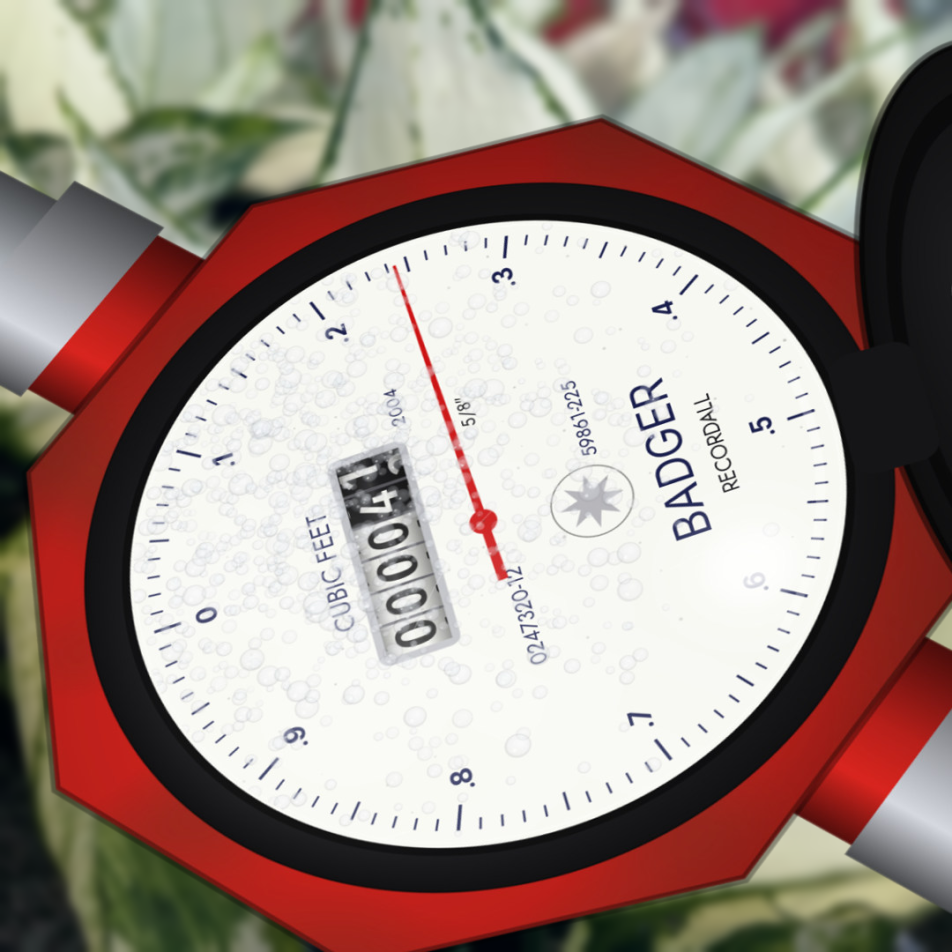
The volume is 41.24 (ft³)
